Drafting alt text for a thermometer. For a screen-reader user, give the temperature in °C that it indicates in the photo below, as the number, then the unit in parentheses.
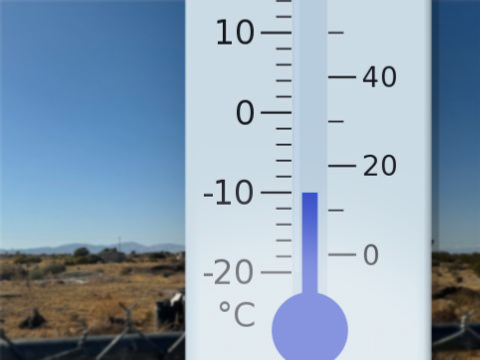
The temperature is -10 (°C)
